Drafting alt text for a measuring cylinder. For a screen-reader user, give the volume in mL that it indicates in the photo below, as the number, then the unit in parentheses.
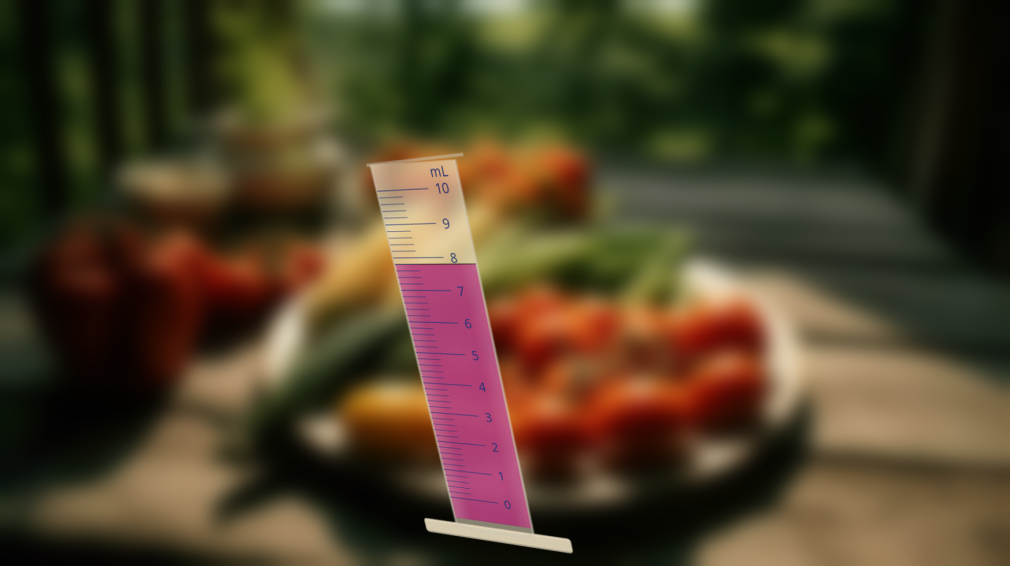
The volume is 7.8 (mL)
